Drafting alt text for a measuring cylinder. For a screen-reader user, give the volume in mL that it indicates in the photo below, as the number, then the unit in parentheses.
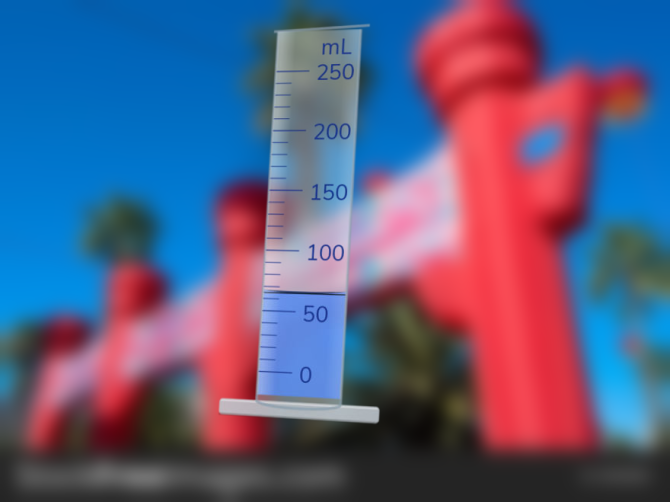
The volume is 65 (mL)
